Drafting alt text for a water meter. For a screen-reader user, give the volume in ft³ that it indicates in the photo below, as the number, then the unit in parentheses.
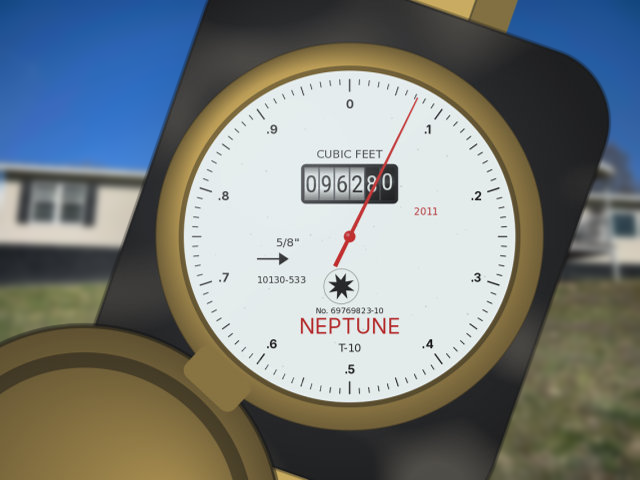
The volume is 96280.07 (ft³)
